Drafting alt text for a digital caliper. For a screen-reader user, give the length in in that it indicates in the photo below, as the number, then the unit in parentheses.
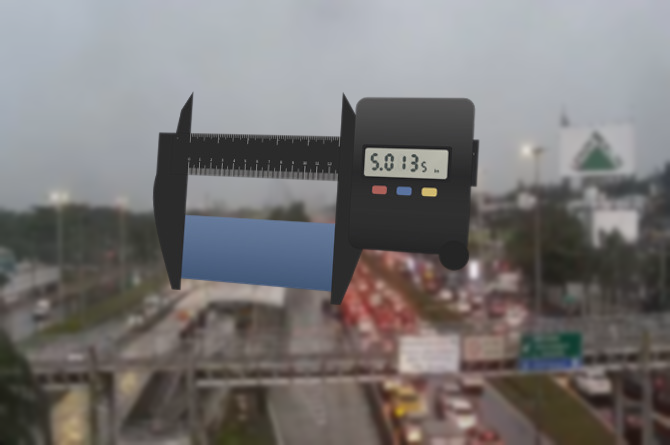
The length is 5.0135 (in)
